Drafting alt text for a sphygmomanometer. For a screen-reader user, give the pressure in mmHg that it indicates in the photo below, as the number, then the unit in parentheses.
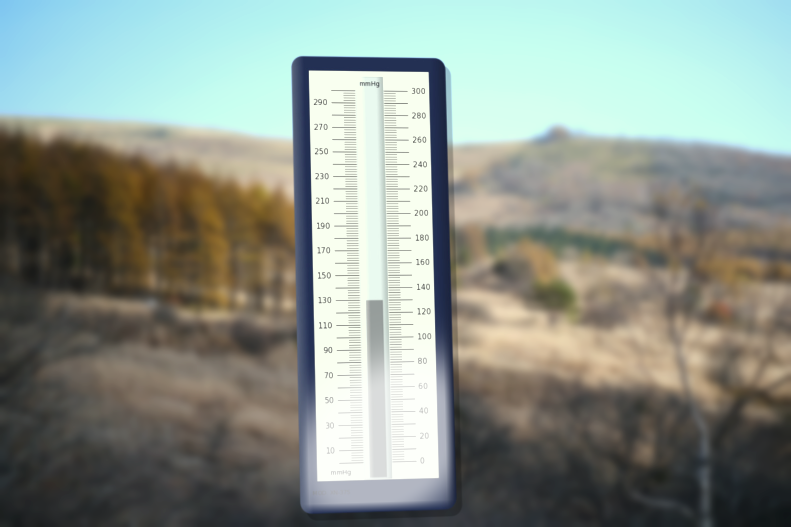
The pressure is 130 (mmHg)
